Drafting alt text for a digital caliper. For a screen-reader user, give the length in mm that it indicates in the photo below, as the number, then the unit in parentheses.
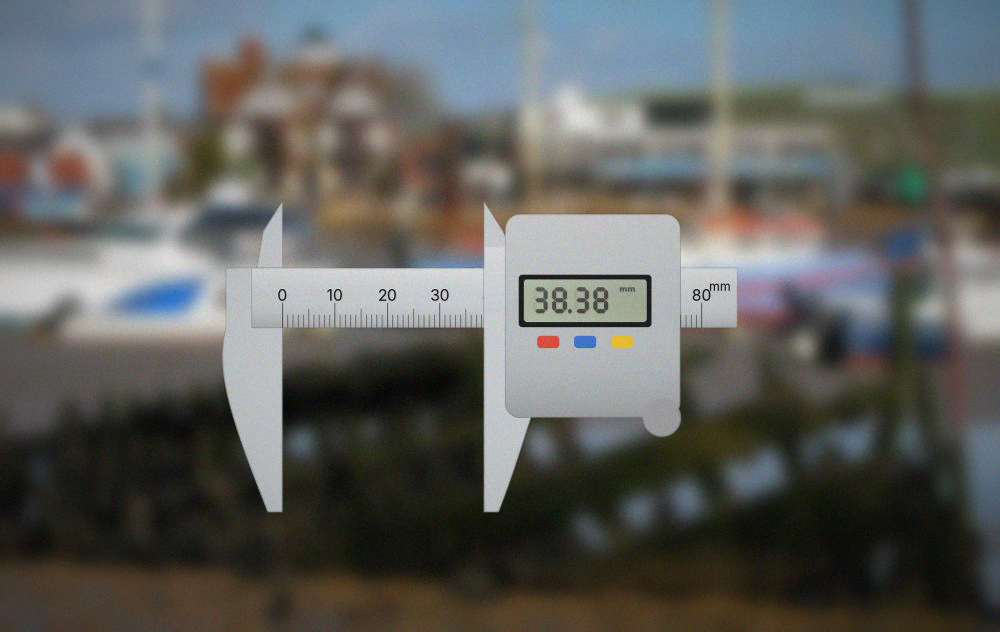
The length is 38.38 (mm)
